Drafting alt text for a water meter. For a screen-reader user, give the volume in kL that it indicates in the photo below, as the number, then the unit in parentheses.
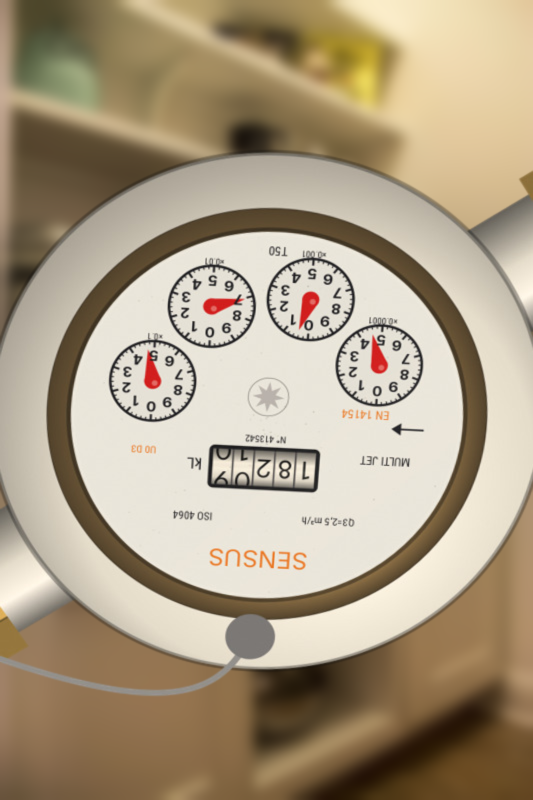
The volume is 18209.4704 (kL)
